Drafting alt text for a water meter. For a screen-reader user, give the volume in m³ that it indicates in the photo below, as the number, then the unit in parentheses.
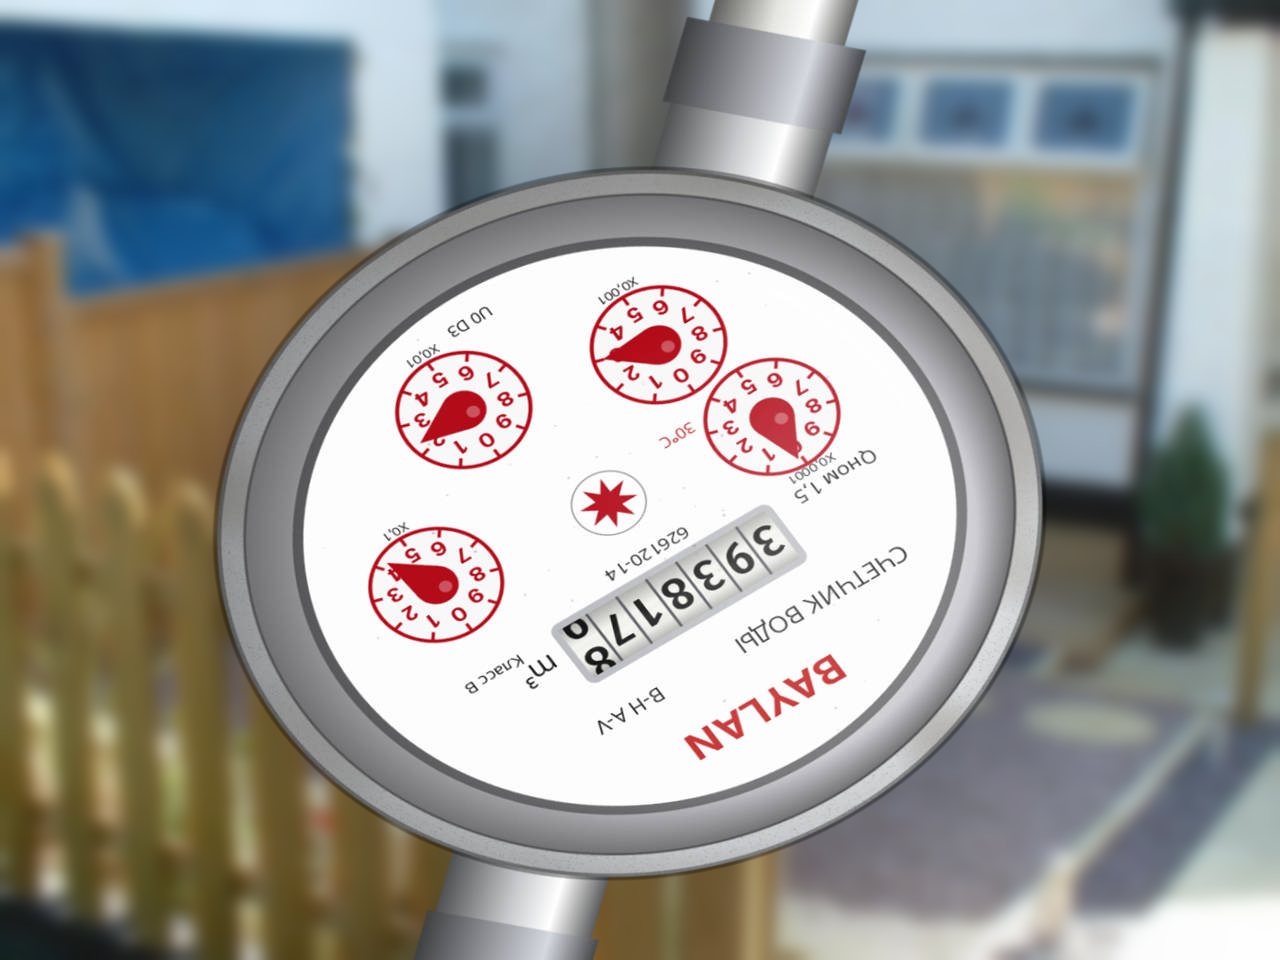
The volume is 3938178.4230 (m³)
